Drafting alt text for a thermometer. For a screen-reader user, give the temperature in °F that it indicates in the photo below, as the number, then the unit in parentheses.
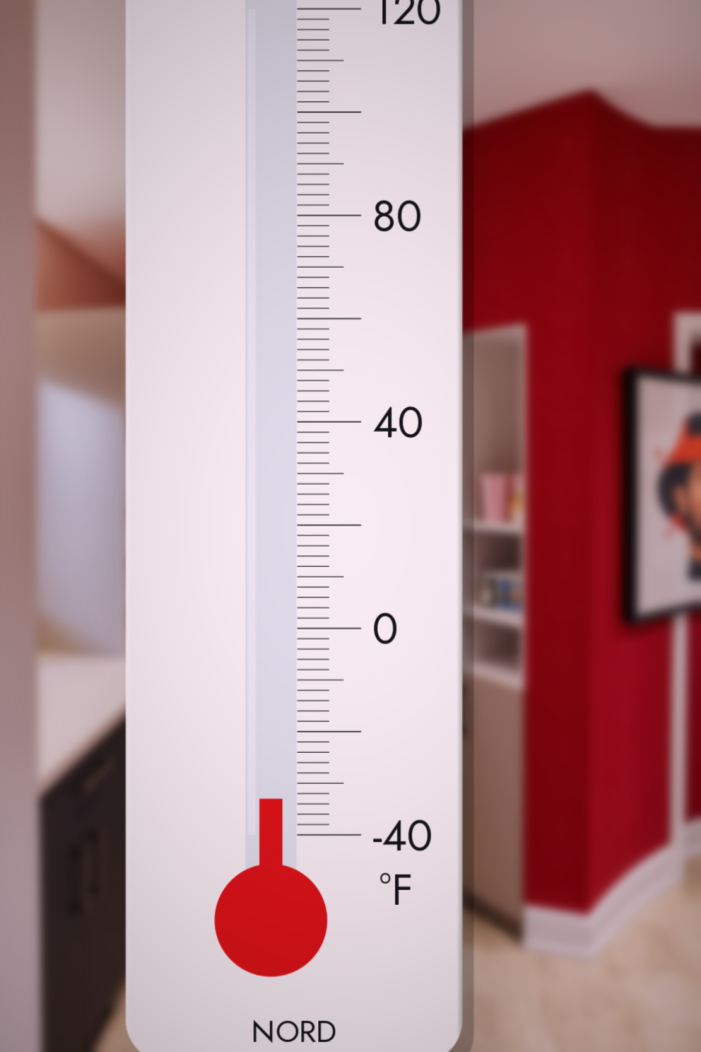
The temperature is -33 (°F)
